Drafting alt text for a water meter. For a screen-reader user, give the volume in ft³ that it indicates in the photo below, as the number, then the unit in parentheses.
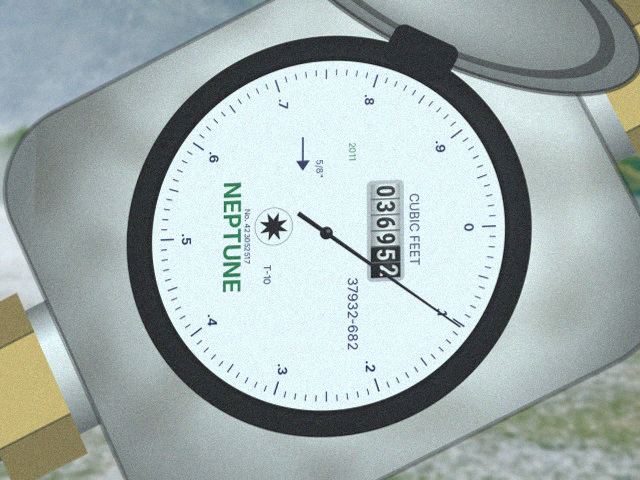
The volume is 36952.10 (ft³)
